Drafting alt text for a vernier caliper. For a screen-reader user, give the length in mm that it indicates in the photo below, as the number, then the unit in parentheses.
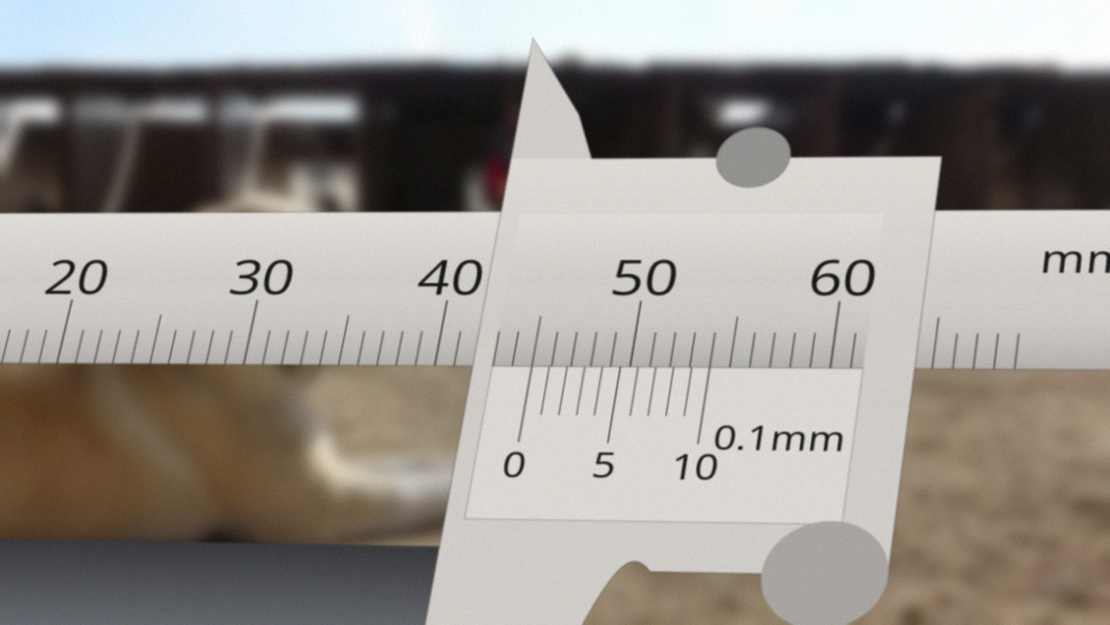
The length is 45.0 (mm)
